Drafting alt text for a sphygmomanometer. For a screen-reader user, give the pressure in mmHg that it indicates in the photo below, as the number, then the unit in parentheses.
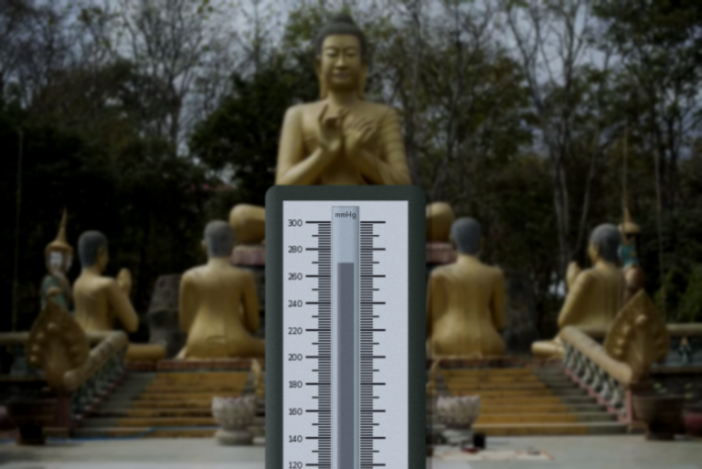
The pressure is 270 (mmHg)
